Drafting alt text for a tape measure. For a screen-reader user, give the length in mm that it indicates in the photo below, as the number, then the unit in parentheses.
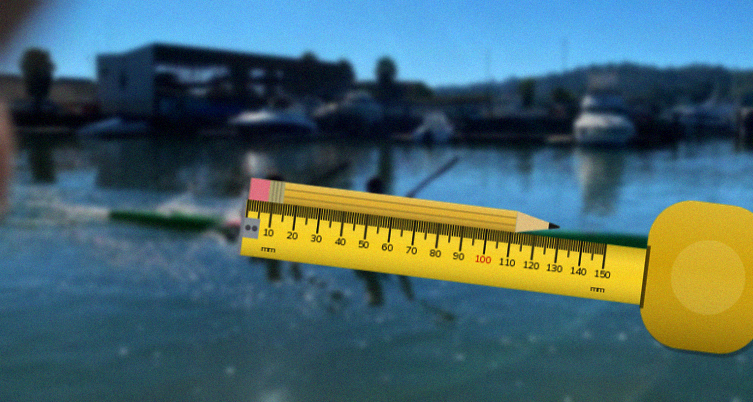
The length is 130 (mm)
